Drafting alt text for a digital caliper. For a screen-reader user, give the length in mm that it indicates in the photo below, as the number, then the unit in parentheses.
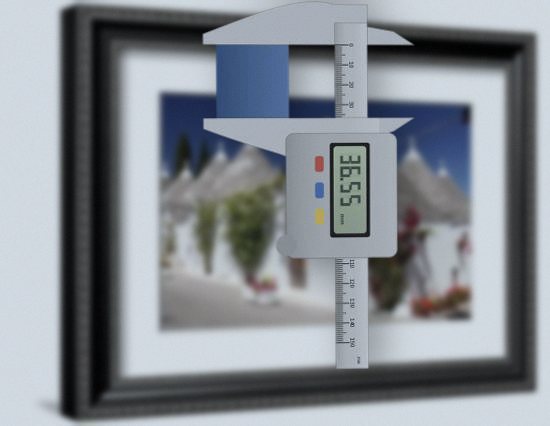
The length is 36.55 (mm)
